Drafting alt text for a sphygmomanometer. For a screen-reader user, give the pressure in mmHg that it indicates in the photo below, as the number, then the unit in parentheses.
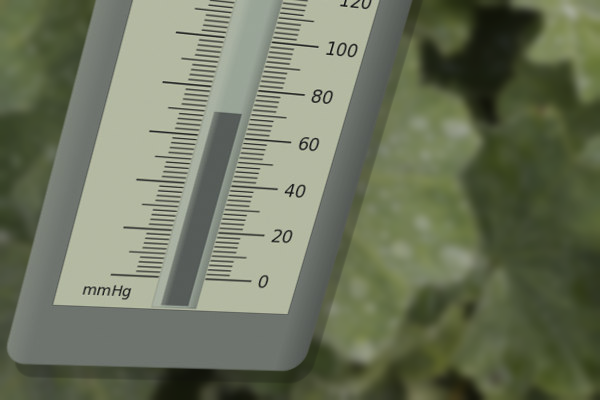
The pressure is 70 (mmHg)
